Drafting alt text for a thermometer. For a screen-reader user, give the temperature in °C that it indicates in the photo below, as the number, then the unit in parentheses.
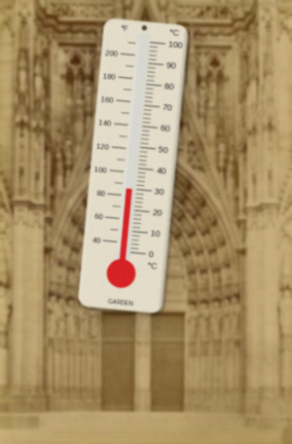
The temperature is 30 (°C)
